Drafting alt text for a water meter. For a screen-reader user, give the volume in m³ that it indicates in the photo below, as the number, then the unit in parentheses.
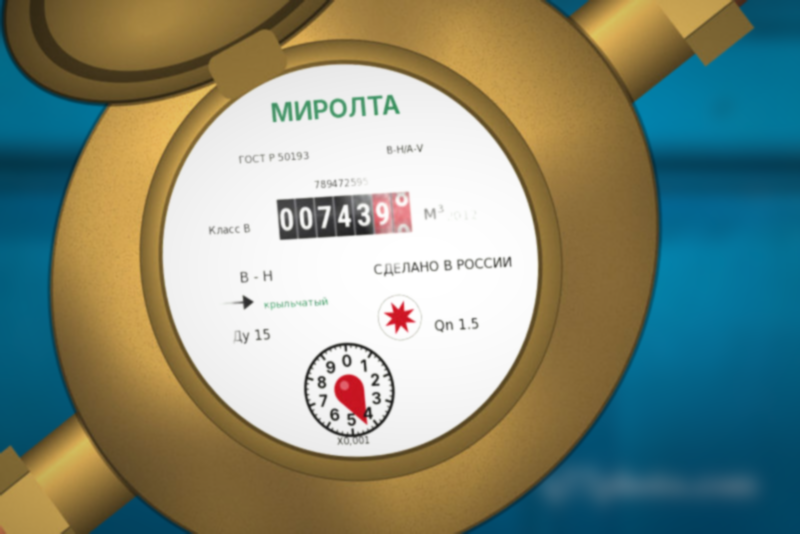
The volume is 743.984 (m³)
